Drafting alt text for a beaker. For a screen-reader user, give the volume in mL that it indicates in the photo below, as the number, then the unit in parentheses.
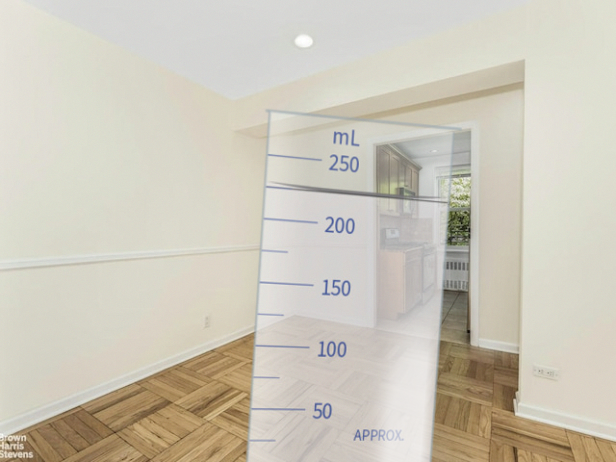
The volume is 225 (mL)
